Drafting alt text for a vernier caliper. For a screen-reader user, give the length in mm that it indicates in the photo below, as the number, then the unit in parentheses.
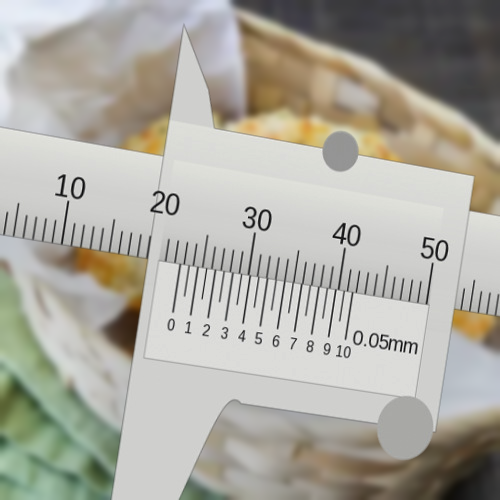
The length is 22.6 (mm)
